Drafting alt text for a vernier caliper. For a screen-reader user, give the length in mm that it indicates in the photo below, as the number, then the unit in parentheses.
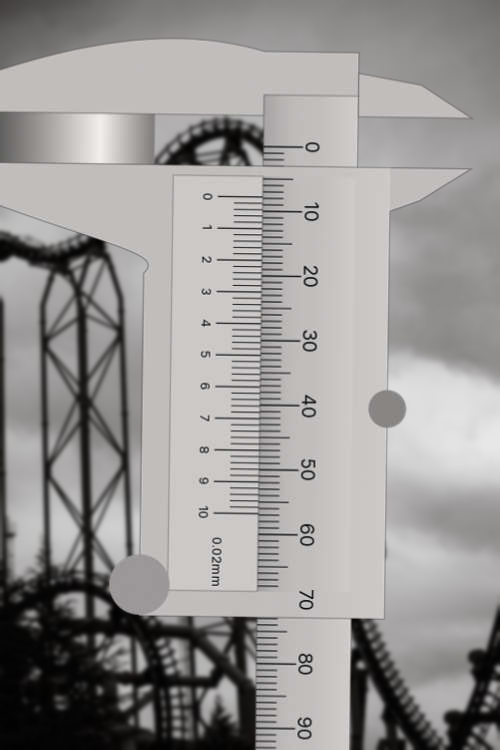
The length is 7.8 (mm)
